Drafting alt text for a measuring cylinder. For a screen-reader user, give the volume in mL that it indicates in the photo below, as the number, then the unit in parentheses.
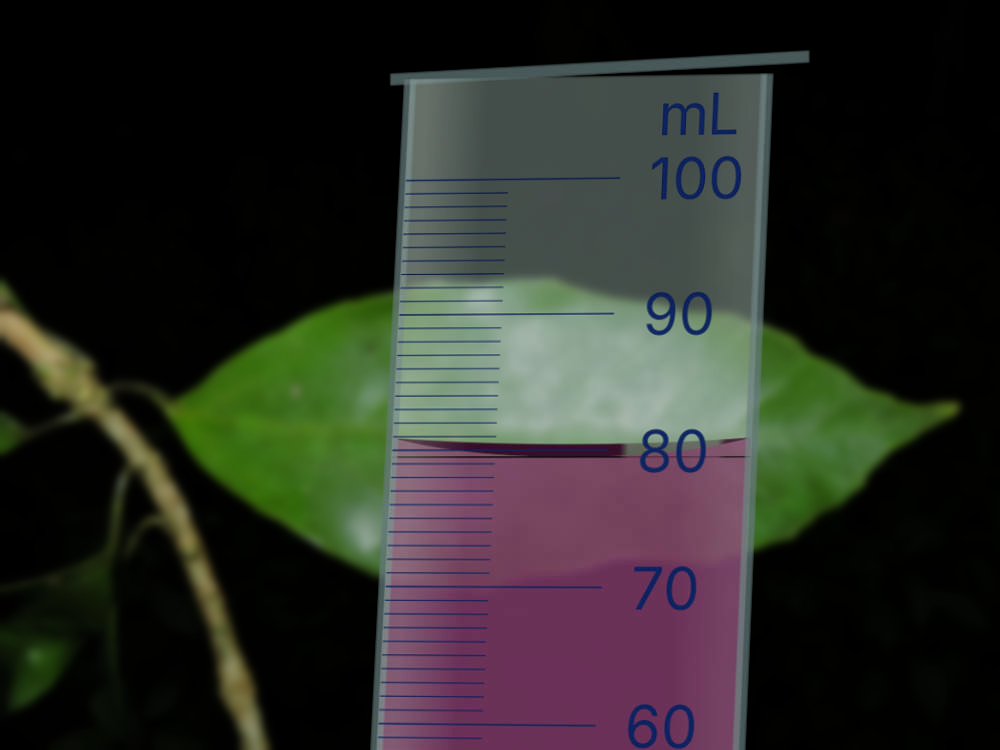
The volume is 79.5 (mL)
